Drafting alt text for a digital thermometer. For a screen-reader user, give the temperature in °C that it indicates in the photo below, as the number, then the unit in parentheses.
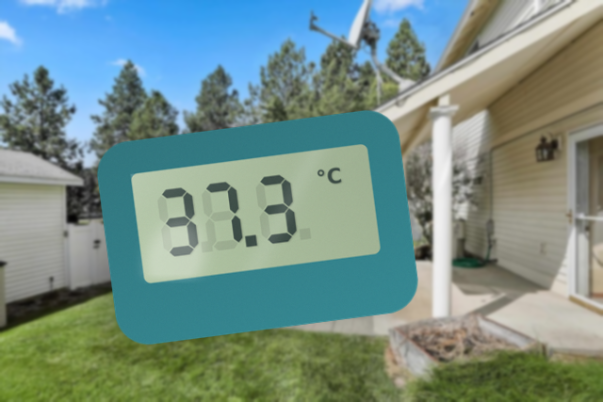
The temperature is 37.3 (°C)
